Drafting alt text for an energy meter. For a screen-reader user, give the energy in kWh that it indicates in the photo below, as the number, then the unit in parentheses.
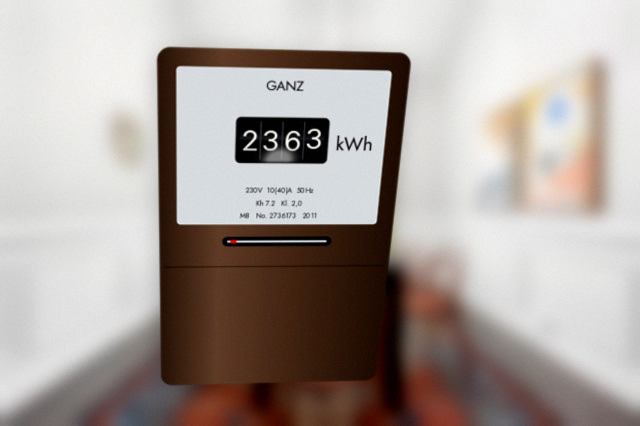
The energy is 2363 (kWh)
